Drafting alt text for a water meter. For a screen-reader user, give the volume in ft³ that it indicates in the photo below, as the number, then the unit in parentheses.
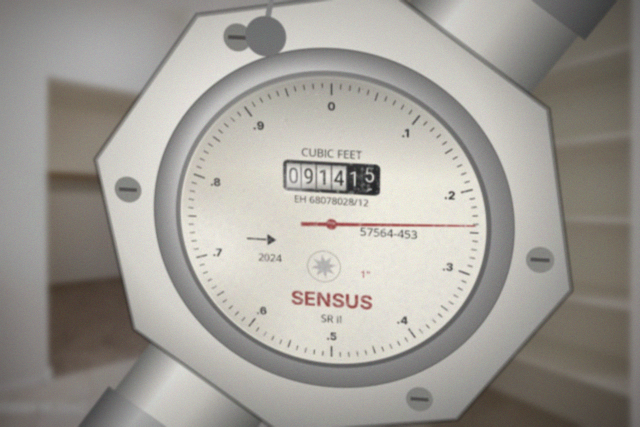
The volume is 91415.24 (ft³)
